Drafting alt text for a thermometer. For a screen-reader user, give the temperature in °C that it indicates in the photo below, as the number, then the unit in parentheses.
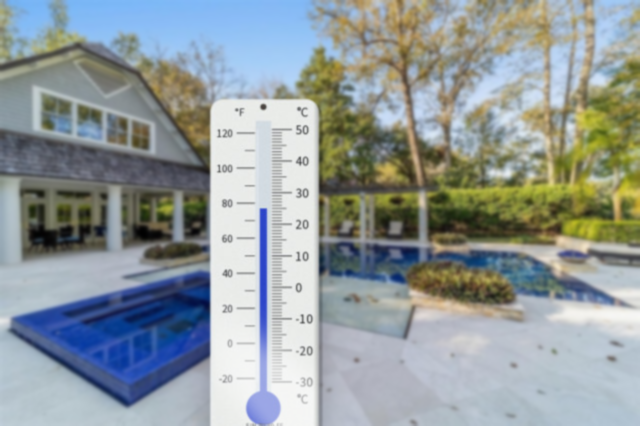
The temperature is 25 (°C)
